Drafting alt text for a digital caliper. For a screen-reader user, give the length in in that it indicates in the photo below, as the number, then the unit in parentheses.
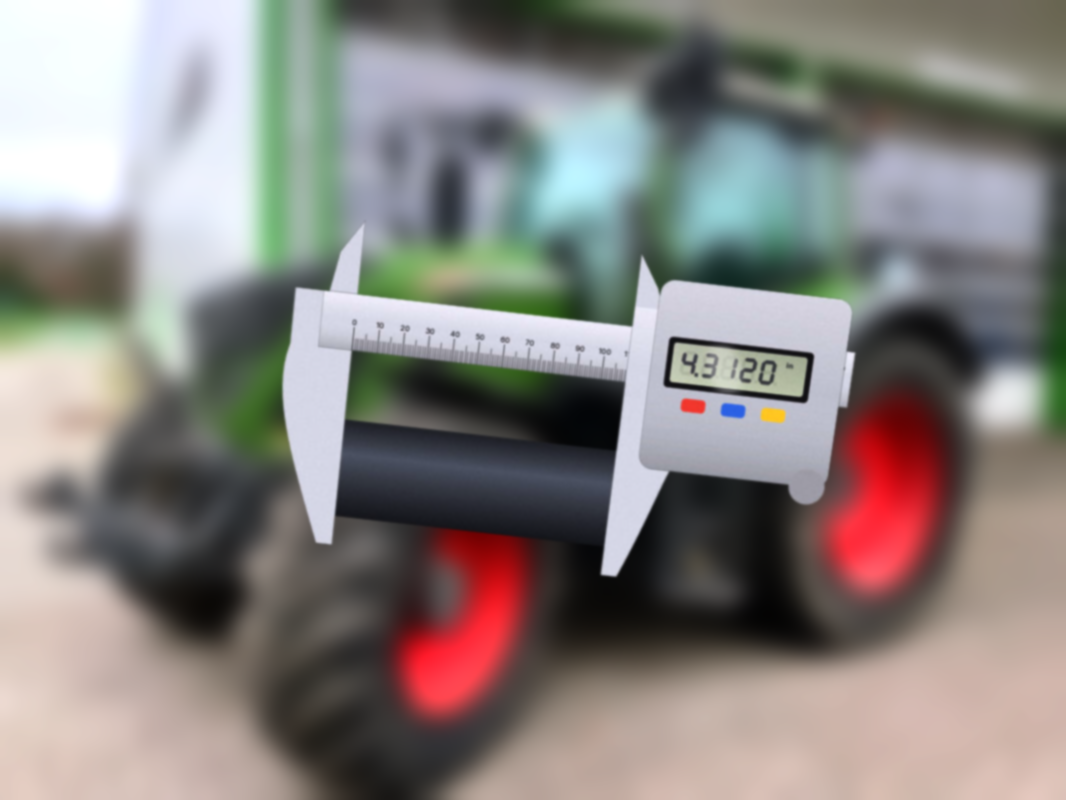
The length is 4.3120 (in)
